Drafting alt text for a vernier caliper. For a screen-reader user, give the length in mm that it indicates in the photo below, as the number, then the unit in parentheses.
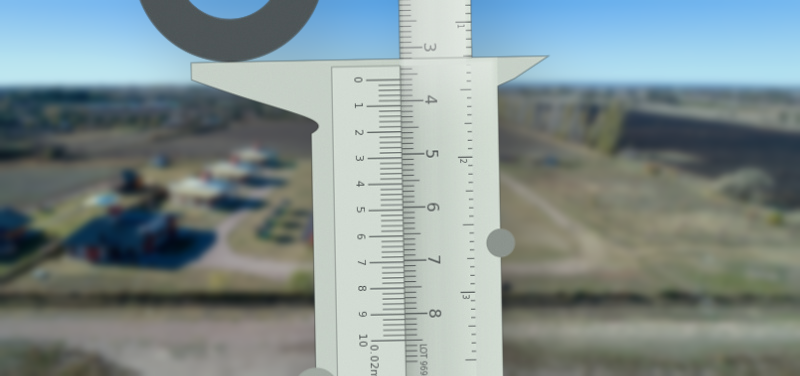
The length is 36.0 (mm)
